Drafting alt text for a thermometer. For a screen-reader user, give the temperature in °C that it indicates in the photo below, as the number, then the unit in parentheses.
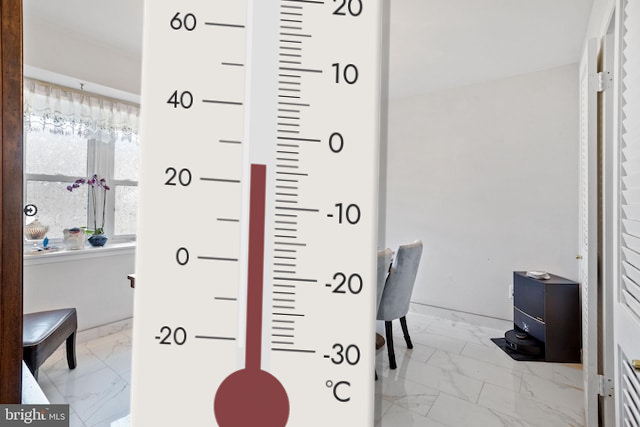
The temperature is -4 (°C)
